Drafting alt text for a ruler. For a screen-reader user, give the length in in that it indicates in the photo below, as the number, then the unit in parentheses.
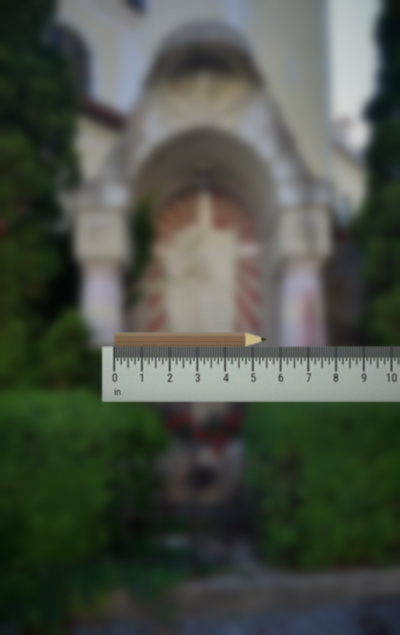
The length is 5.5 (in)
